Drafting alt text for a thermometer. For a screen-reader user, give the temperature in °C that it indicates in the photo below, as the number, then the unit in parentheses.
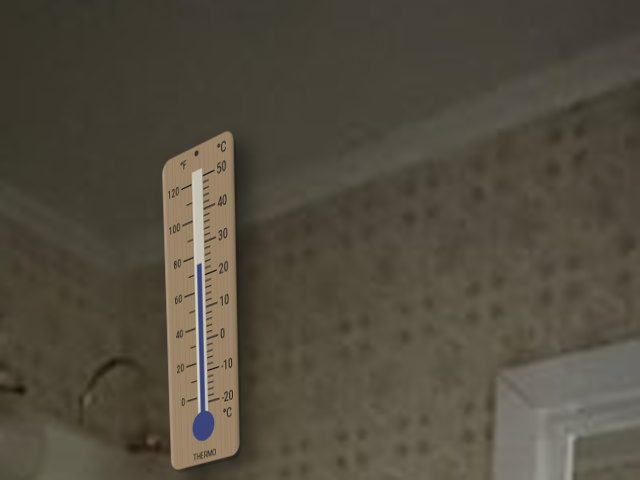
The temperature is 24 (°C)
